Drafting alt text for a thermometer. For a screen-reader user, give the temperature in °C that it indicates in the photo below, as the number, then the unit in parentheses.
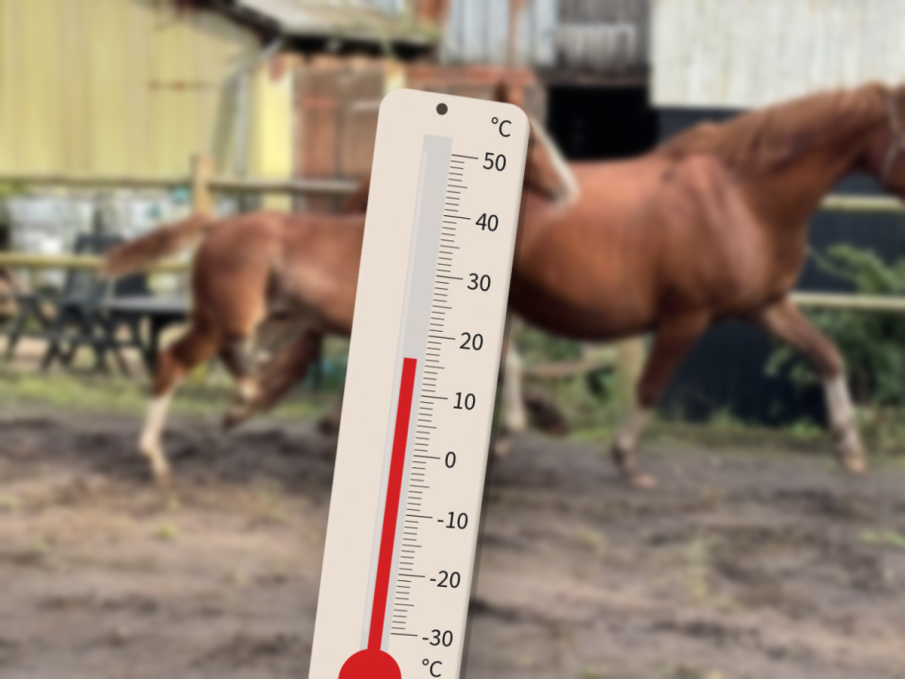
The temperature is 16 (°C)
